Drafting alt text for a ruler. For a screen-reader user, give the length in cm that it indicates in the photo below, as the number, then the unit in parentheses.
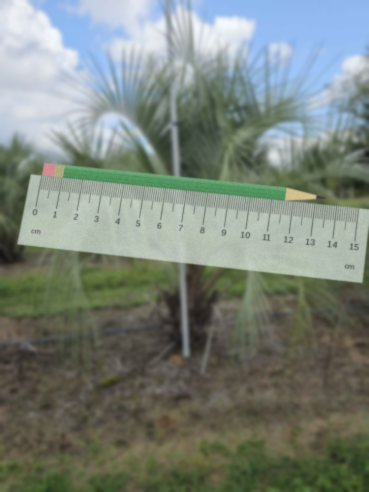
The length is 13.5 (cm)
